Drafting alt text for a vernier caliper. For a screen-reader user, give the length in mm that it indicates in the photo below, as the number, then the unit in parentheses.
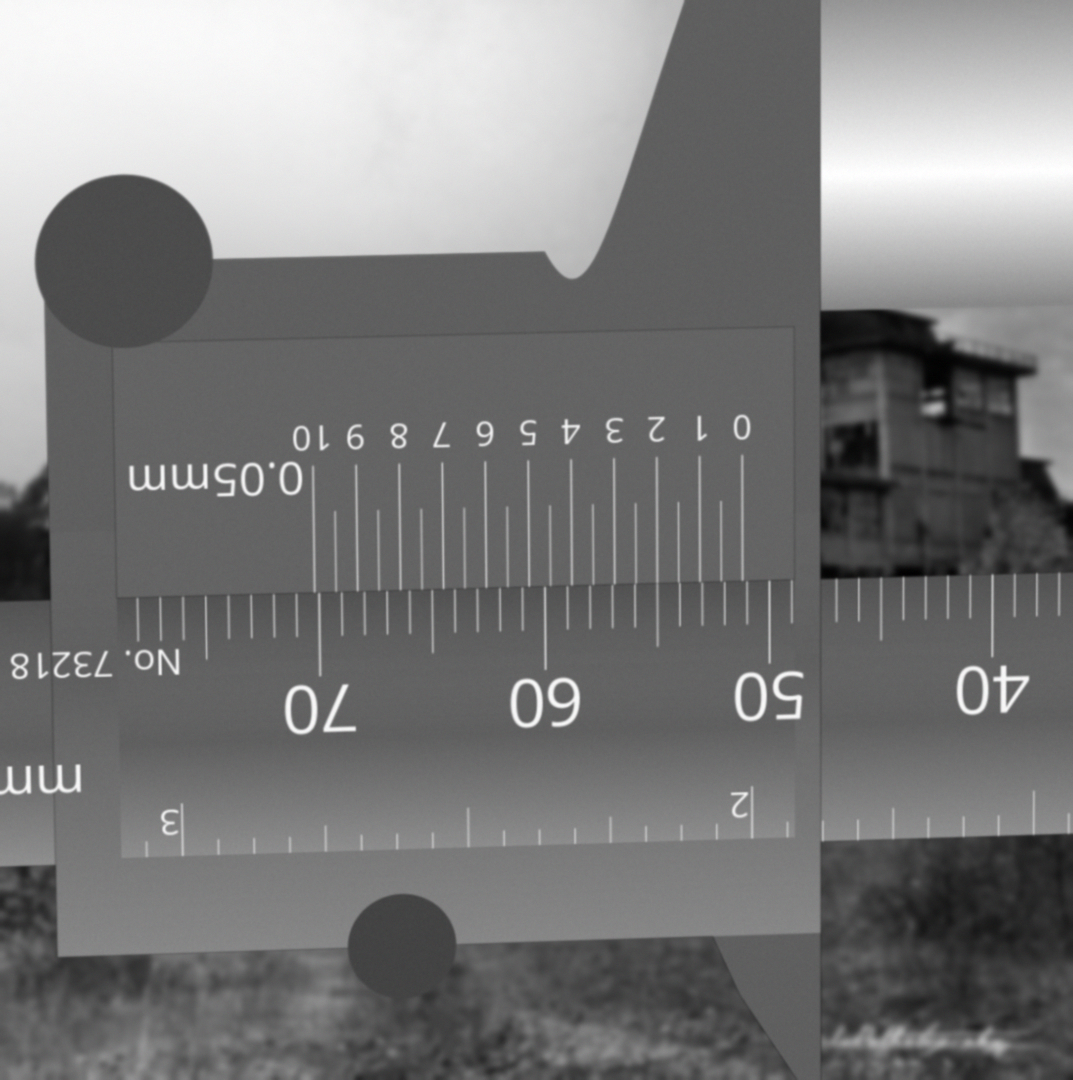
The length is 51.2 (mm)
